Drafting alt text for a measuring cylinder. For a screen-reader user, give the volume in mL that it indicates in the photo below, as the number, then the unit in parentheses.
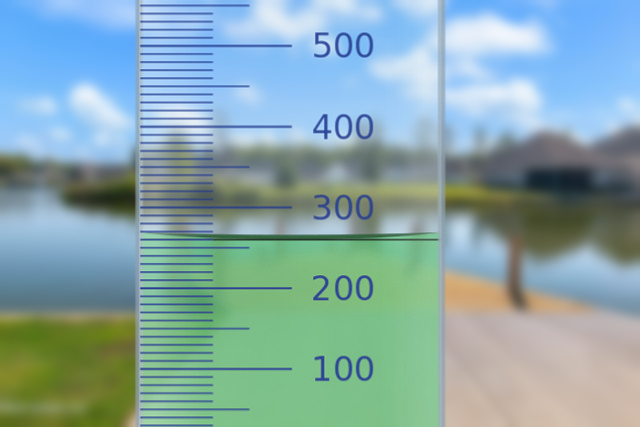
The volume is 260 (mL)
